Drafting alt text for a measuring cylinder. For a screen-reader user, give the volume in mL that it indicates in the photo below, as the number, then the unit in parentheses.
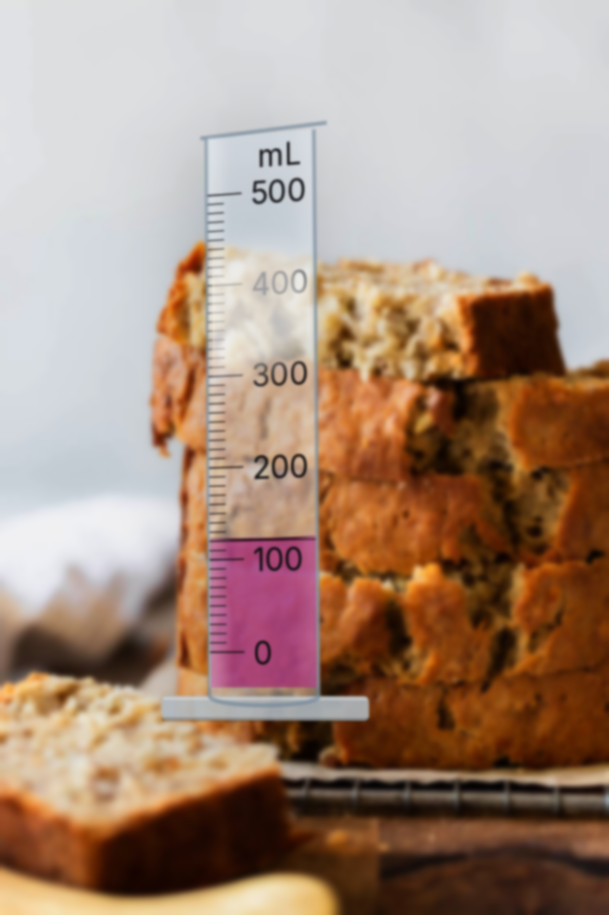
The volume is 120 (mL)
